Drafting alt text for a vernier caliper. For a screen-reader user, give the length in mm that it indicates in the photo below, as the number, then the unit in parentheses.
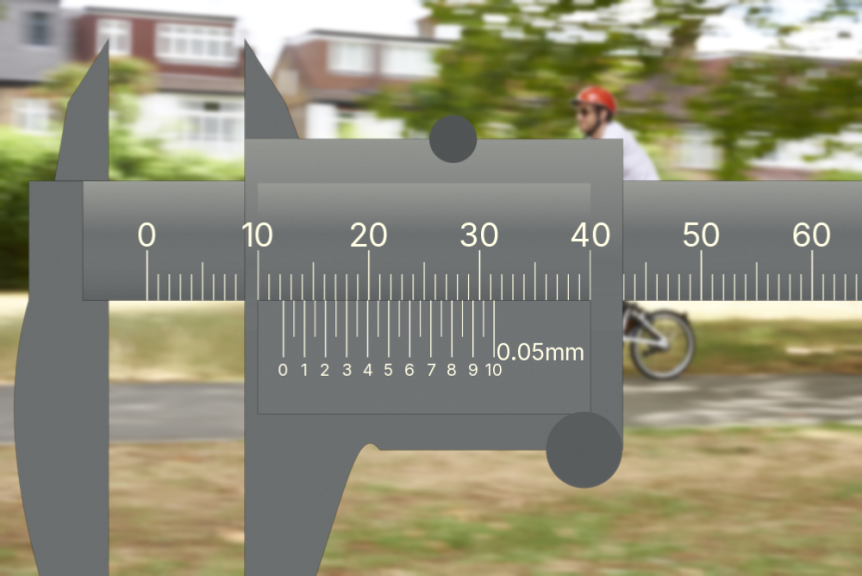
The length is 12.3 (mm)
